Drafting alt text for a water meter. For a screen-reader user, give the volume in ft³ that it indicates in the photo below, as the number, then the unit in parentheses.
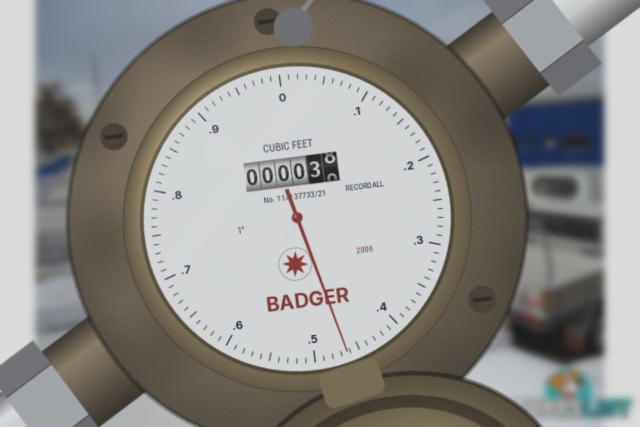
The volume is 38.46 (ft³)
